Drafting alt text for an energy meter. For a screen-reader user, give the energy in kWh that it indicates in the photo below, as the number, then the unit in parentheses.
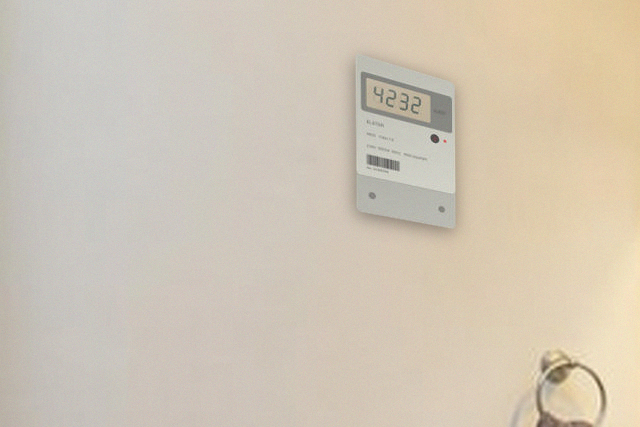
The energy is 4232 (kWh)
